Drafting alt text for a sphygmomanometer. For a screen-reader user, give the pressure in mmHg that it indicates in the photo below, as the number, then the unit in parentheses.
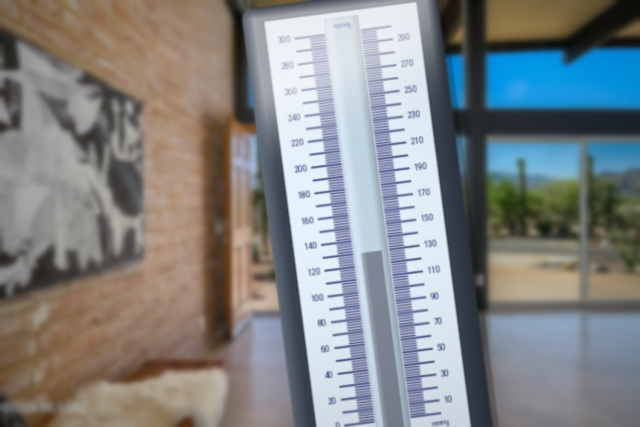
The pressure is 130 (mmHg)
